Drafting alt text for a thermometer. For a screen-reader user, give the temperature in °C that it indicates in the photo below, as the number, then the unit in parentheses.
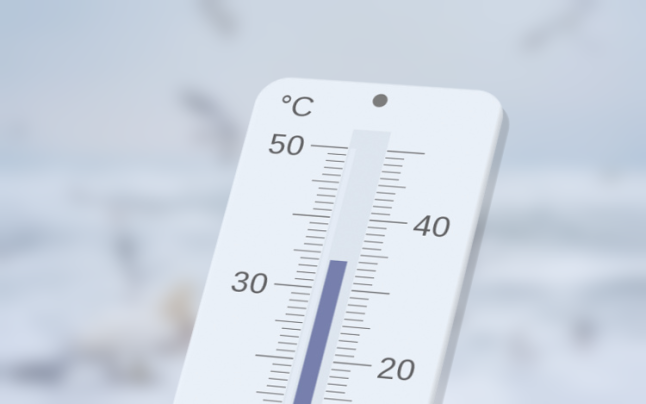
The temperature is 34 (°C)
